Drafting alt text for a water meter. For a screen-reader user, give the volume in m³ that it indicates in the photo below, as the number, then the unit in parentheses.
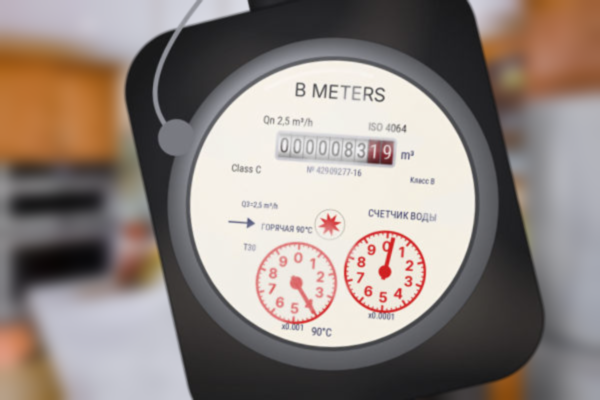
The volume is 83.1940 (m³)
